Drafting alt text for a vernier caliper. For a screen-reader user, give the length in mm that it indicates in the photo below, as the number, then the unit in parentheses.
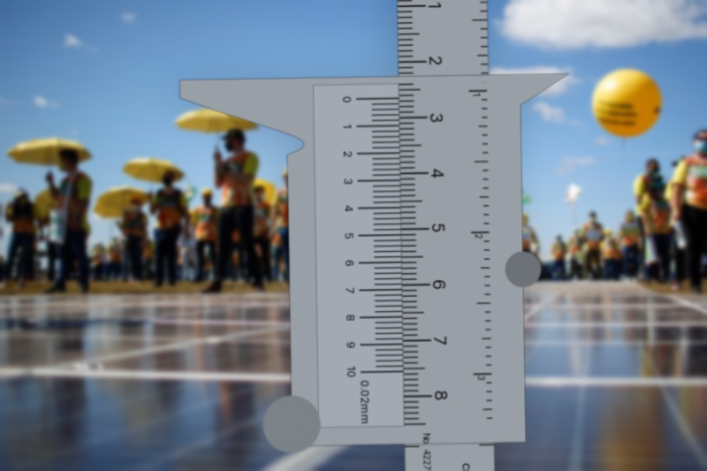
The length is 26.5 (mm)
